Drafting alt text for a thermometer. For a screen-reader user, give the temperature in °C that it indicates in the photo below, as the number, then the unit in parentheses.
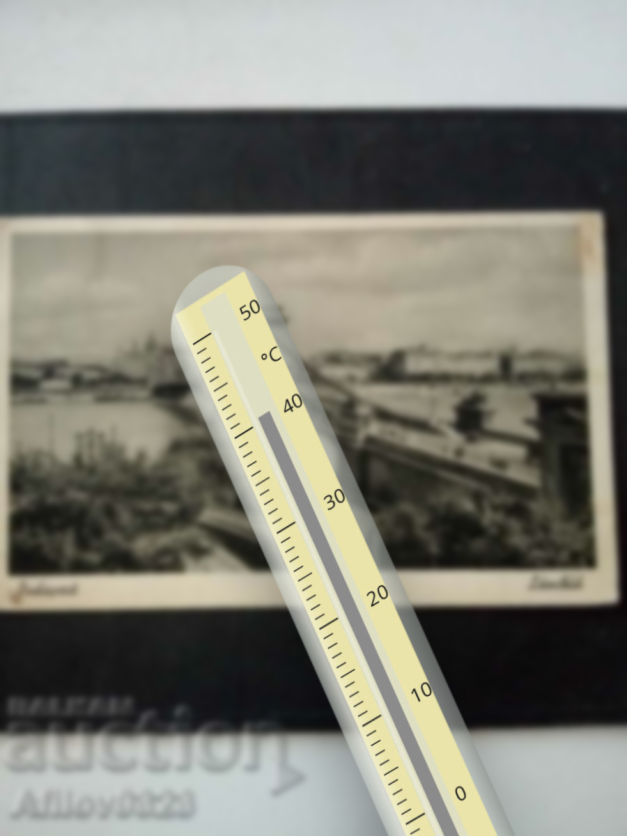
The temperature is 40.5 (°C)
